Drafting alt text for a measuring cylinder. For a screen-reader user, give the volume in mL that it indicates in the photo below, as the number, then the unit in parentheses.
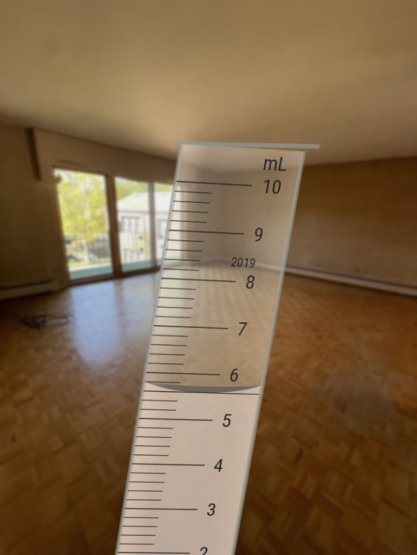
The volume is 5.6 (mL)
